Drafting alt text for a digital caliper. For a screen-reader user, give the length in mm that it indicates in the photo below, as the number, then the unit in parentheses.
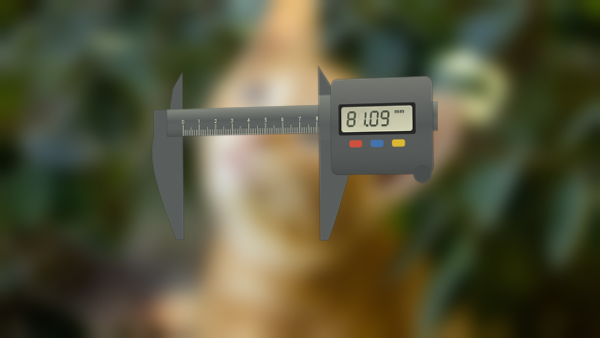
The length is 81.09 (mm)
